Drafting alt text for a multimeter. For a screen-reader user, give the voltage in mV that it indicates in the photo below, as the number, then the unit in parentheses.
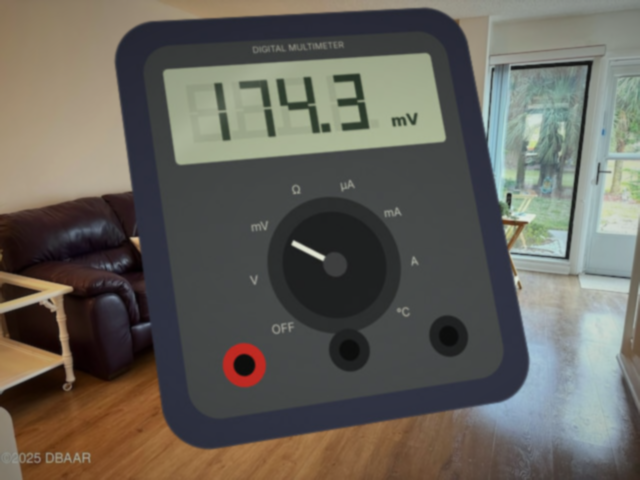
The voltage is 174.3 (mV)
